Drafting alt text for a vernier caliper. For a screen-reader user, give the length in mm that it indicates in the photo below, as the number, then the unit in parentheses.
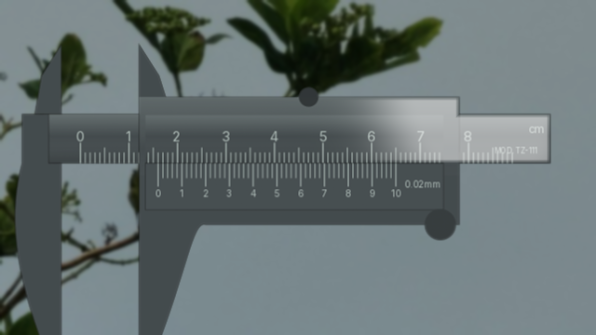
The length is 16.0 (mm)
